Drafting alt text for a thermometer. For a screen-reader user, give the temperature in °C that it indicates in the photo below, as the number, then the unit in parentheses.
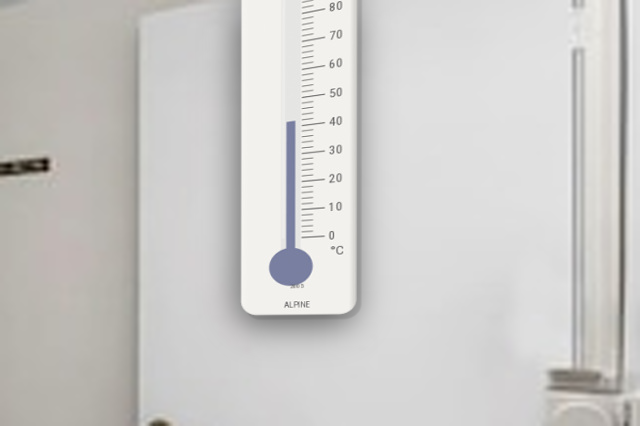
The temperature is 42 (°C)
